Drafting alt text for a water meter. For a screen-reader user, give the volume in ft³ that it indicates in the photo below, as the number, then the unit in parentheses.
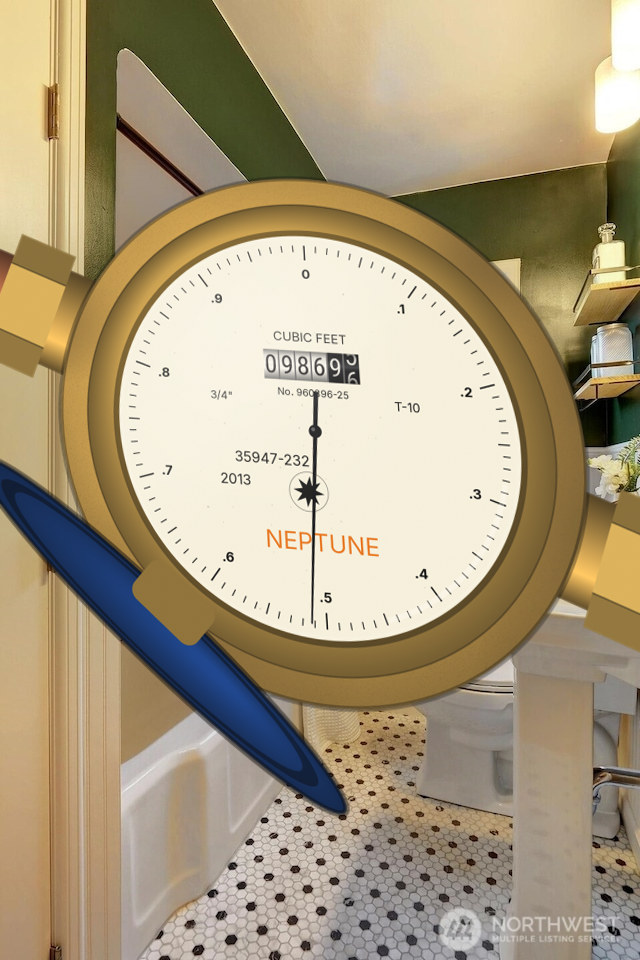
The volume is 98695.51 (ft³)
